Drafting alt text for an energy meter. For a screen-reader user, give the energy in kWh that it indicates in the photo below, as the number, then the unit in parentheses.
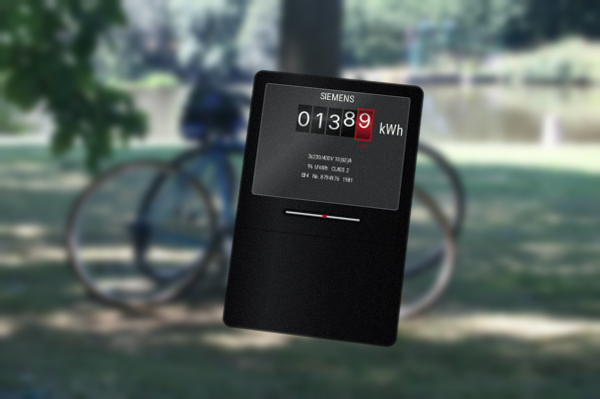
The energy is 138.9 (kWh)
